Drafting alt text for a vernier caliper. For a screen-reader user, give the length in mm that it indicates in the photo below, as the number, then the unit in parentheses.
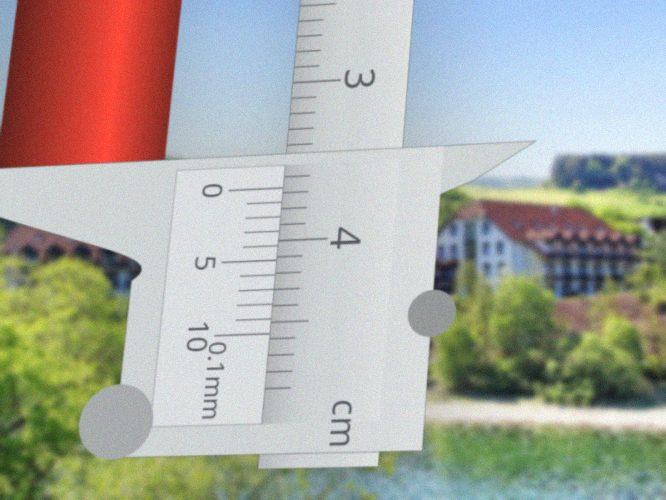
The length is 36.7 (mm)
